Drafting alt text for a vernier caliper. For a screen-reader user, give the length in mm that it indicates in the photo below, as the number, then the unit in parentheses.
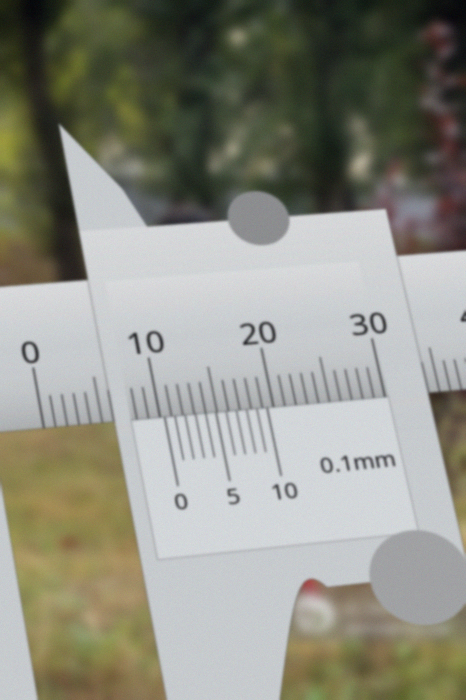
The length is 10.4 (mm)
